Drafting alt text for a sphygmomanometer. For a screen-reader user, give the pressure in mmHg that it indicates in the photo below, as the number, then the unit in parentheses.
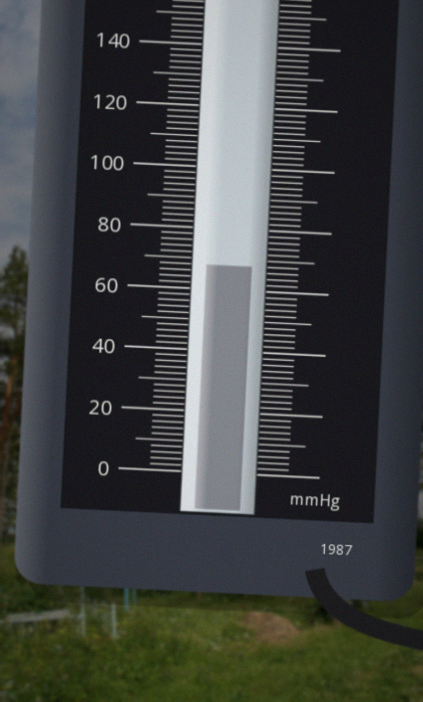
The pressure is 68 (mmHg)
